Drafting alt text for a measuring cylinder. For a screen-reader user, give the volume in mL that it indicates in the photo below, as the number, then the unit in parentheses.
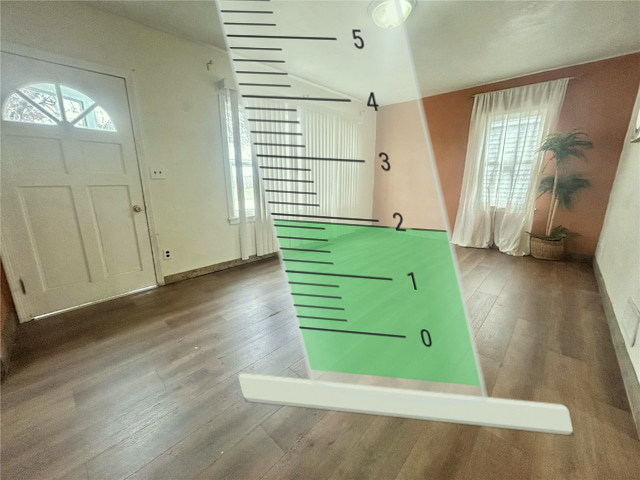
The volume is 1.9 (mL)
